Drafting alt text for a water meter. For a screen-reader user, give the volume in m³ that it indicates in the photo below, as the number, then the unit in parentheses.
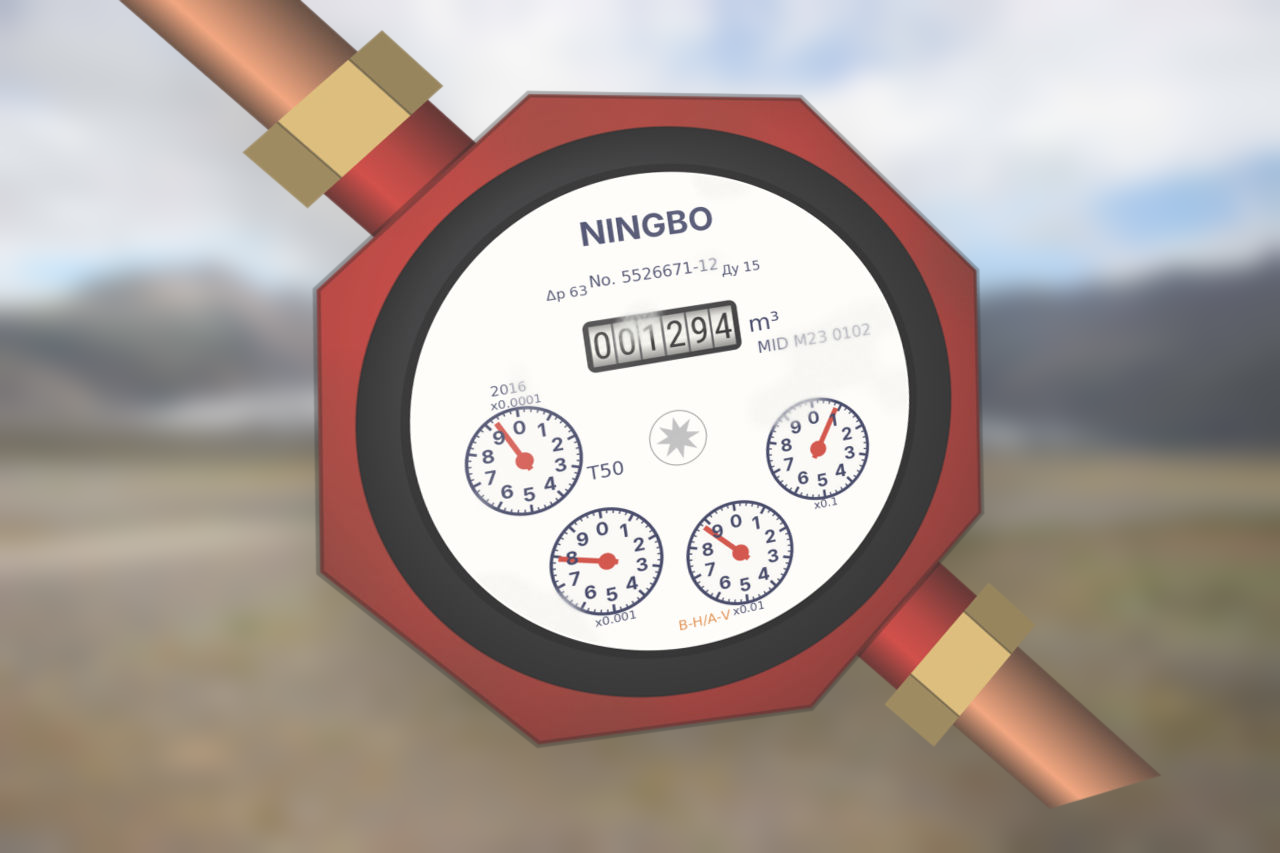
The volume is 1294.0879 (m³)
